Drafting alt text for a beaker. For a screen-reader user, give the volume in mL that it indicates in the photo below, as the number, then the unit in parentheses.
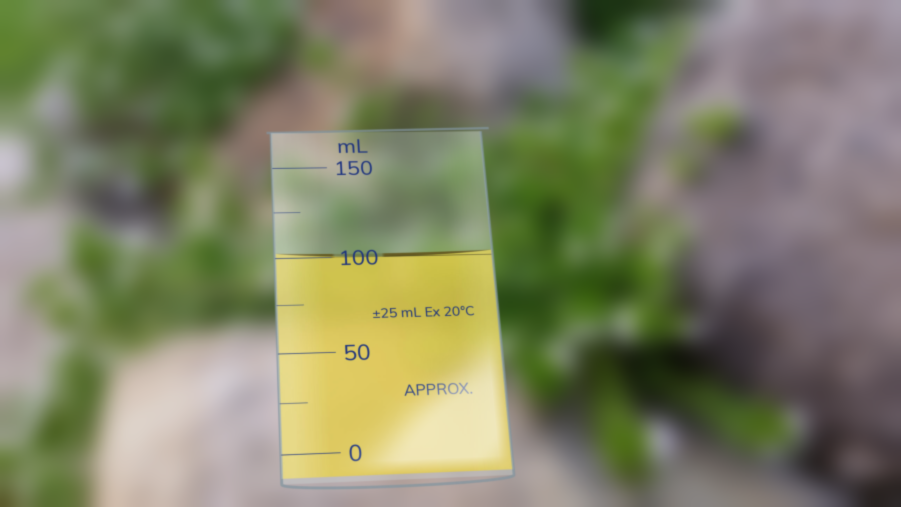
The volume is 100 (mL)
